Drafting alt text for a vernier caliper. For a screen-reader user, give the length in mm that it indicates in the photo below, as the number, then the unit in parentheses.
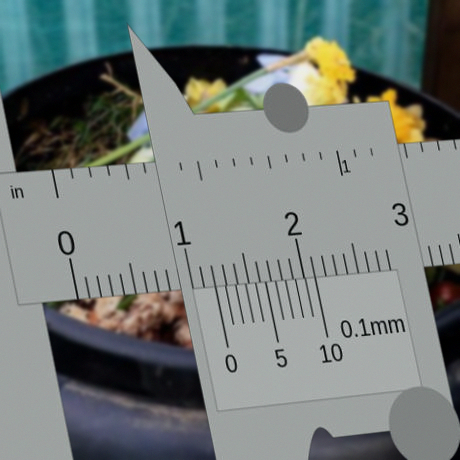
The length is 12.0 (mm)
